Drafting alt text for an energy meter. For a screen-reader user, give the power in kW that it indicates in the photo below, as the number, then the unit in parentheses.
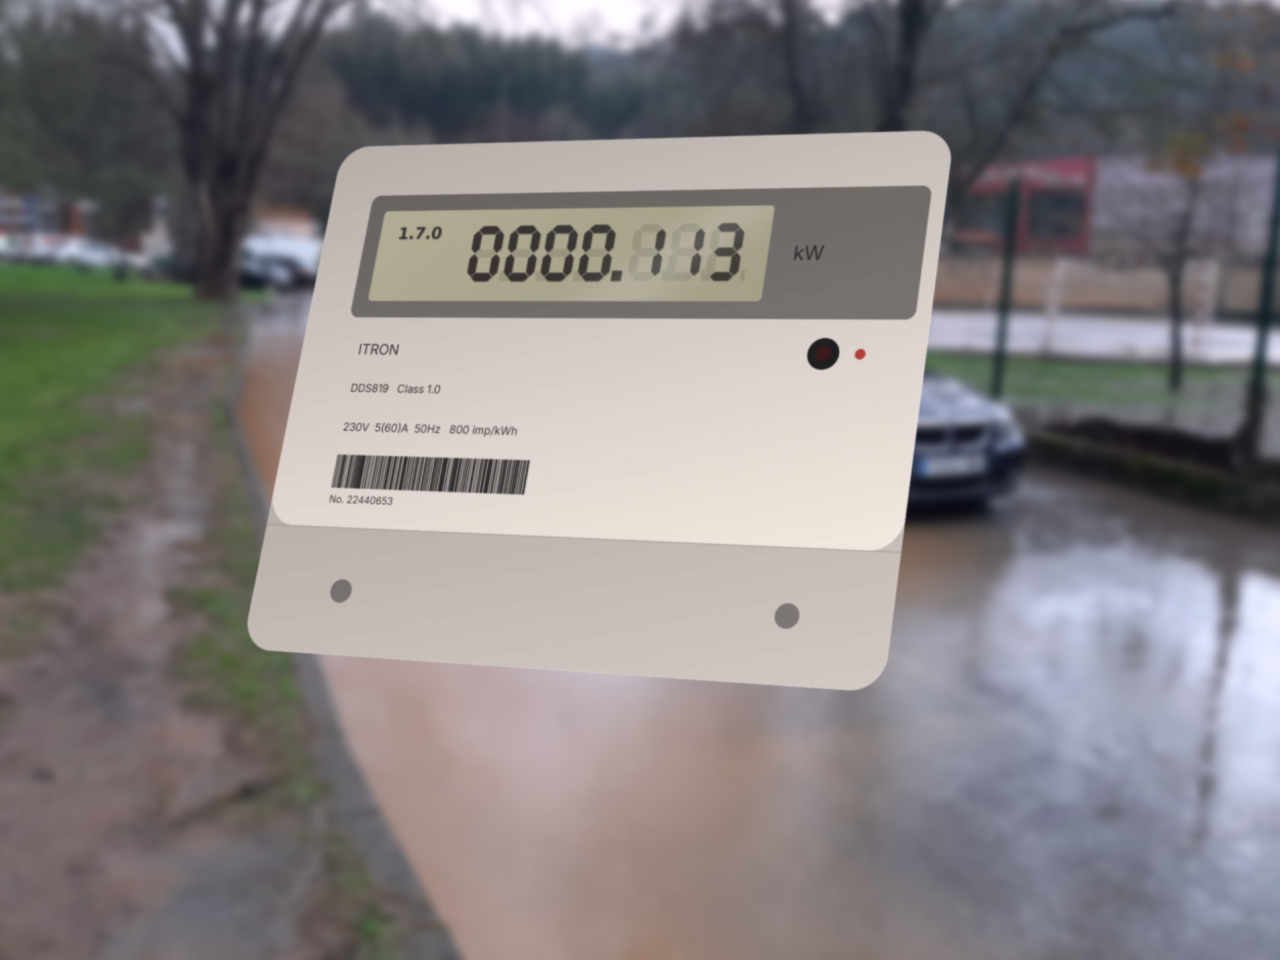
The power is 0.113 (kW)
